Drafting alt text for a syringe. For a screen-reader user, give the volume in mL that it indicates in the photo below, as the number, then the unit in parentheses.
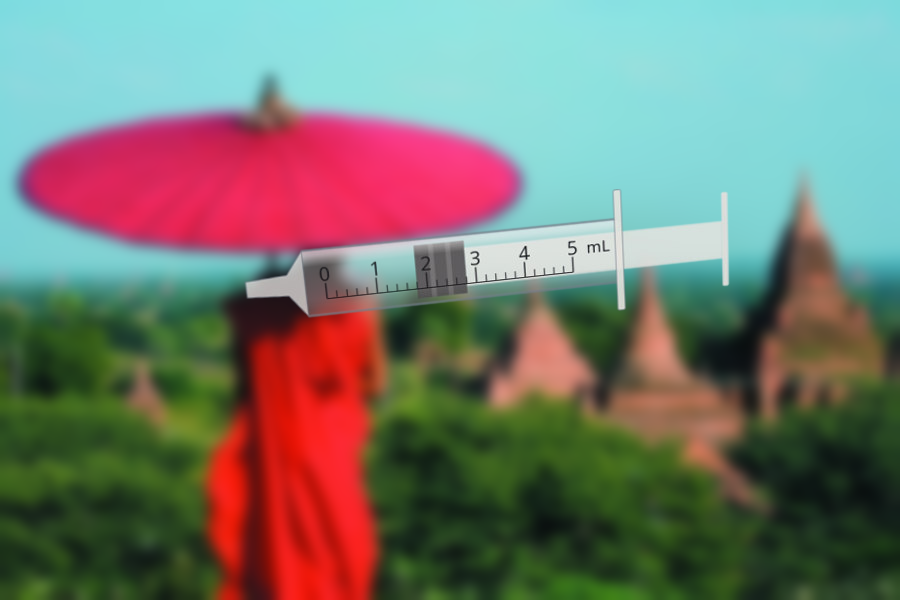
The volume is 1.8 (mL)
